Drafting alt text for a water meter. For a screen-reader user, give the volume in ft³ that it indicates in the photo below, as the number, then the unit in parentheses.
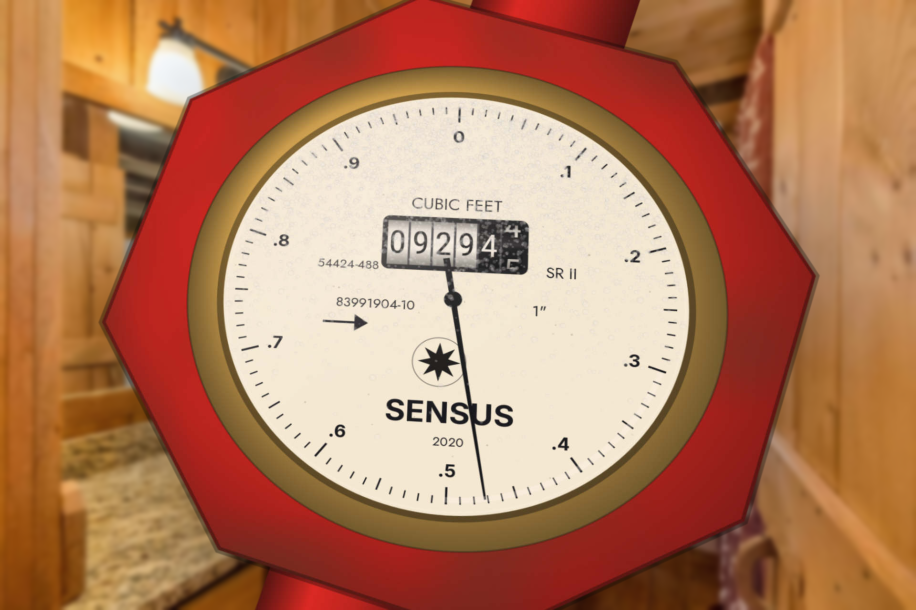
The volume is 92944.47 (ft³)
